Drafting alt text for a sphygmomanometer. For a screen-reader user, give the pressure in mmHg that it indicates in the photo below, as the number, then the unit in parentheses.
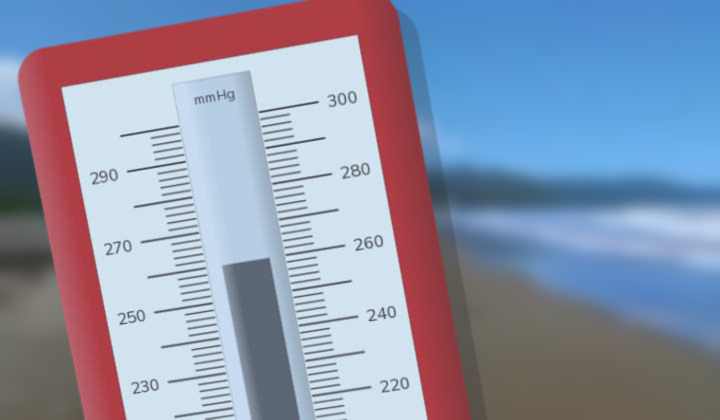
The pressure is 260 (mmHg)
